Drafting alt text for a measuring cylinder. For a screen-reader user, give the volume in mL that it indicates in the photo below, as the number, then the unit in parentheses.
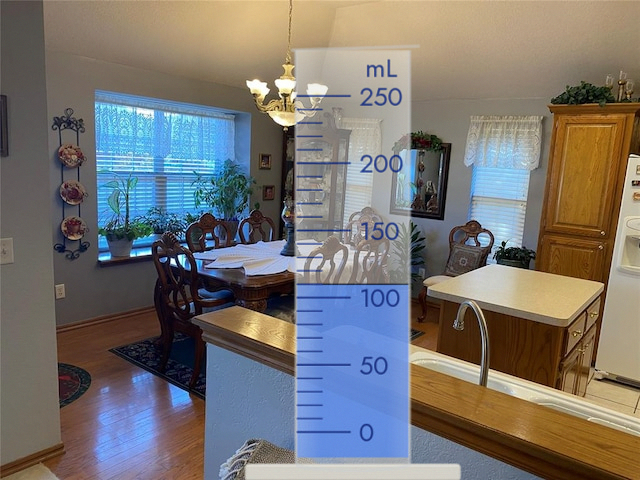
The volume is 110 (mL)
